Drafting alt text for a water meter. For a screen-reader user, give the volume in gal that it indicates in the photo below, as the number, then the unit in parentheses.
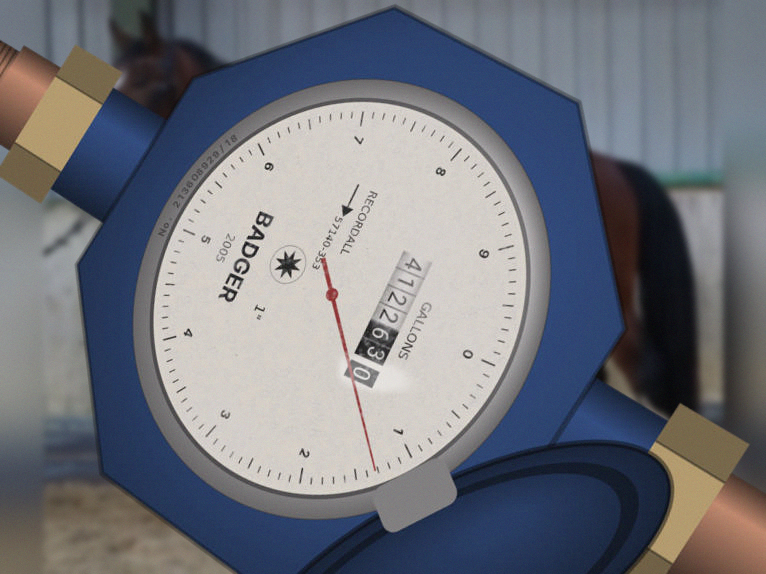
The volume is 4122631.3 (gal)
